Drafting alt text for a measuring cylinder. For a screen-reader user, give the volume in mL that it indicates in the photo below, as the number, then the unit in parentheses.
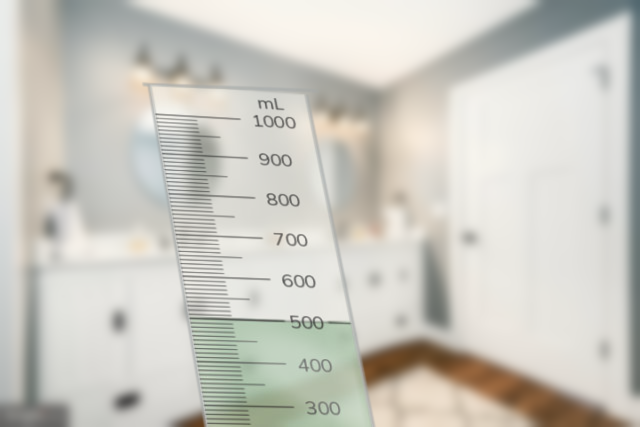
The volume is 500 (mL)
